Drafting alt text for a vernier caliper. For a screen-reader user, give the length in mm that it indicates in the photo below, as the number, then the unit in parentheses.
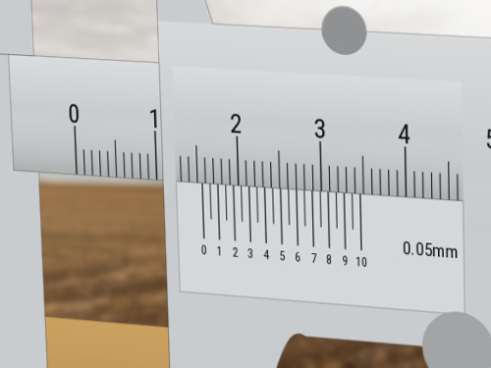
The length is 15.6 (mm)
